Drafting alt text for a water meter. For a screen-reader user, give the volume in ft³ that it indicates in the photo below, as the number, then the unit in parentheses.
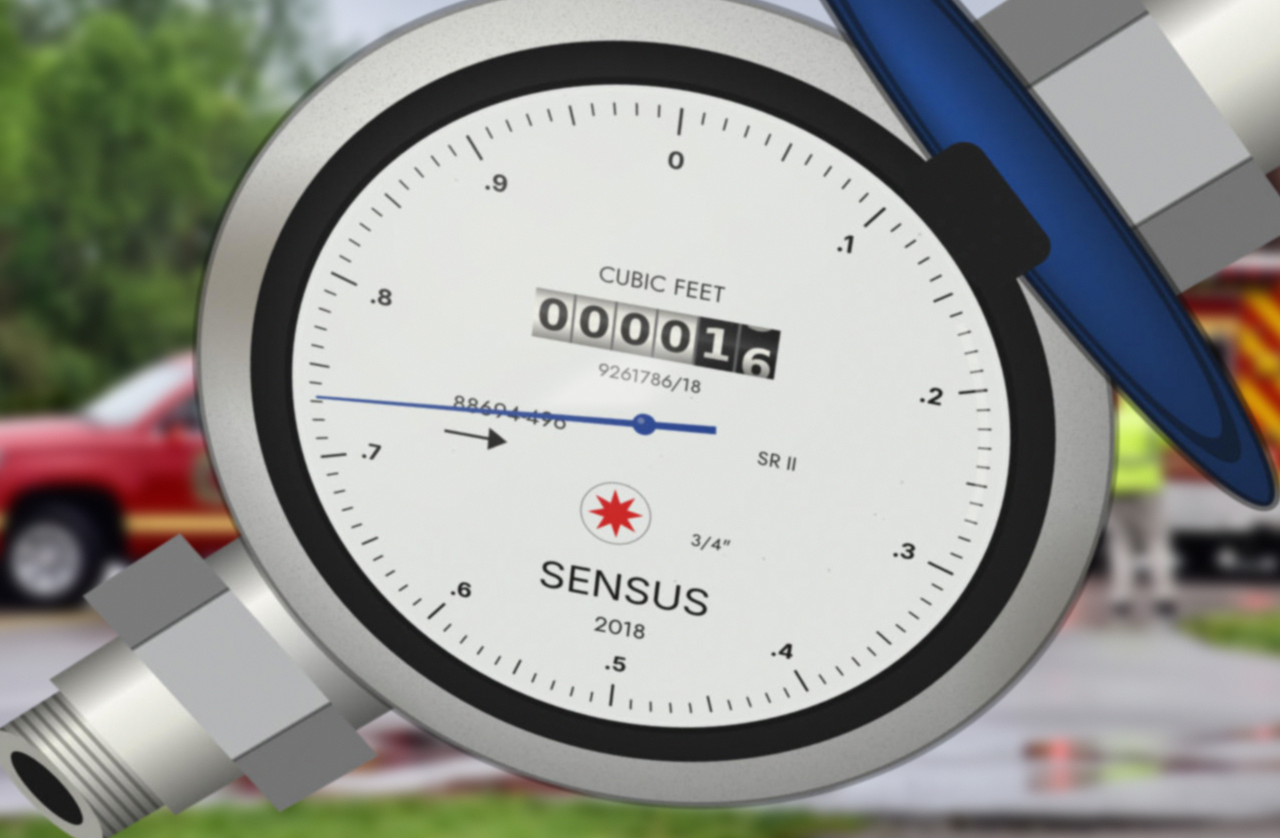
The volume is 15.73 (ft³)
